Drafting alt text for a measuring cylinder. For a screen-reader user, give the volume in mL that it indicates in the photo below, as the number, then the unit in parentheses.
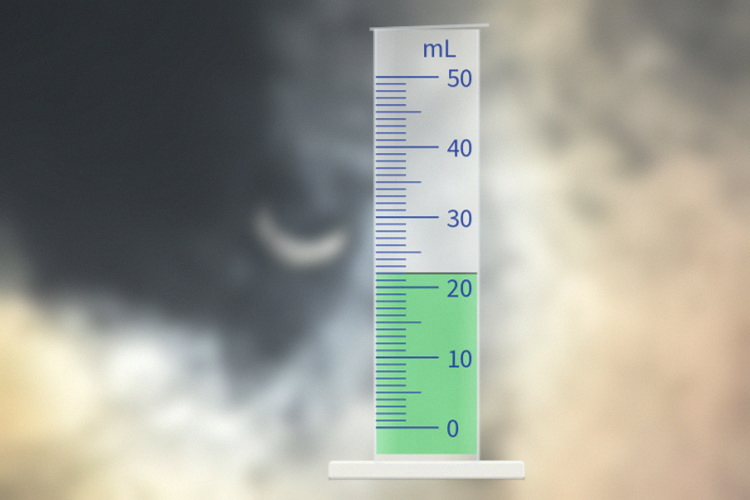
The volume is 22 (mL)
